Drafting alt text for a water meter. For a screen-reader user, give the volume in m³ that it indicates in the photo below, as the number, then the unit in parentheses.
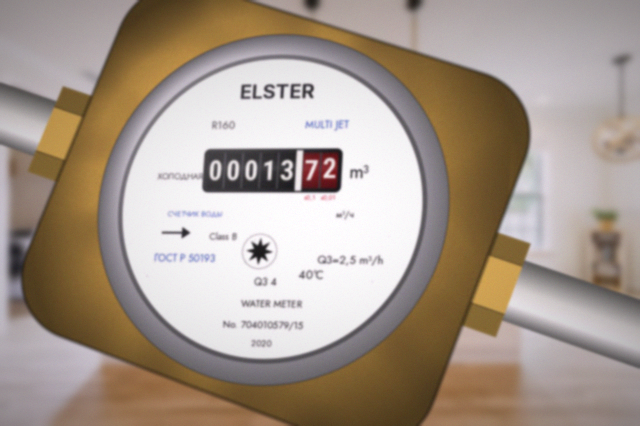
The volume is 13.72 (m³)
